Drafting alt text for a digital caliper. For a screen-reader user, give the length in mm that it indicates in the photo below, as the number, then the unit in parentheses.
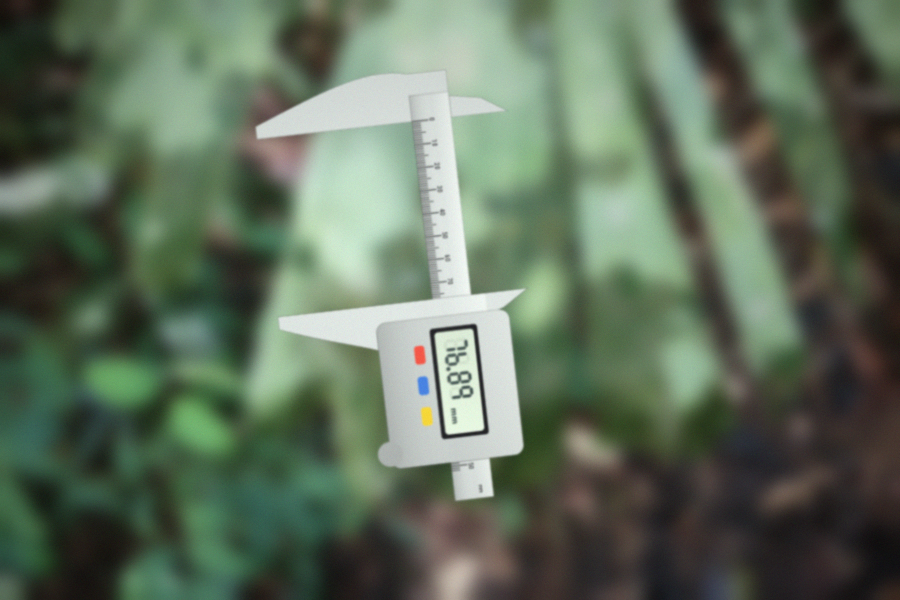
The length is 76.89 (mm)
